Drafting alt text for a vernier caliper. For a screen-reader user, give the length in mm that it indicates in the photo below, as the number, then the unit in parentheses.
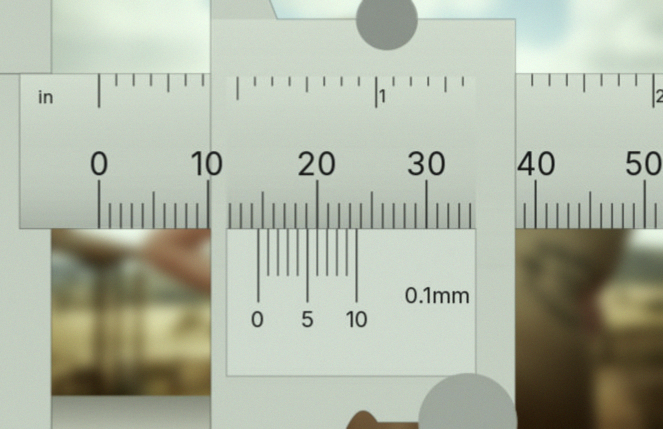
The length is 14.6 (mm)
